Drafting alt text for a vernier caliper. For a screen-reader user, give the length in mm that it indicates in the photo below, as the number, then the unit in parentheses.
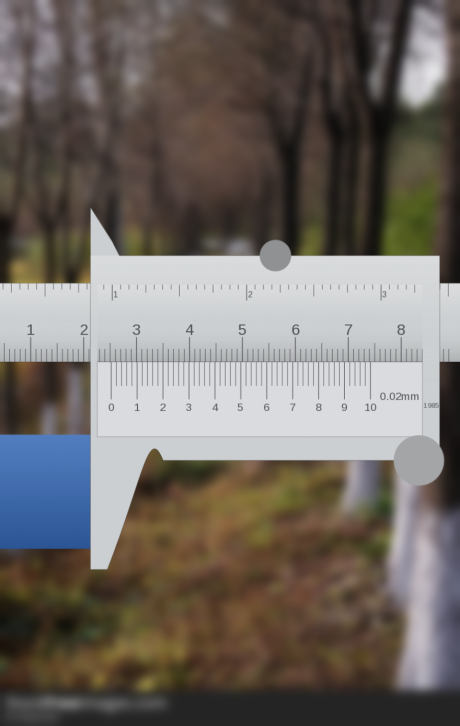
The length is 25.2 (mm)
